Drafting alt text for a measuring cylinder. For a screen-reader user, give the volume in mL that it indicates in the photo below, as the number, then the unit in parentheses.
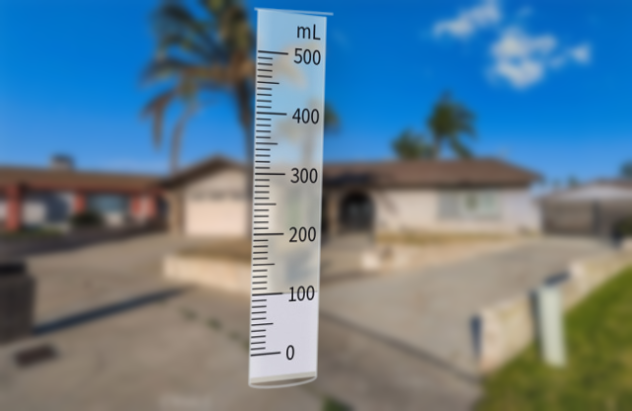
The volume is 100 (mL)
